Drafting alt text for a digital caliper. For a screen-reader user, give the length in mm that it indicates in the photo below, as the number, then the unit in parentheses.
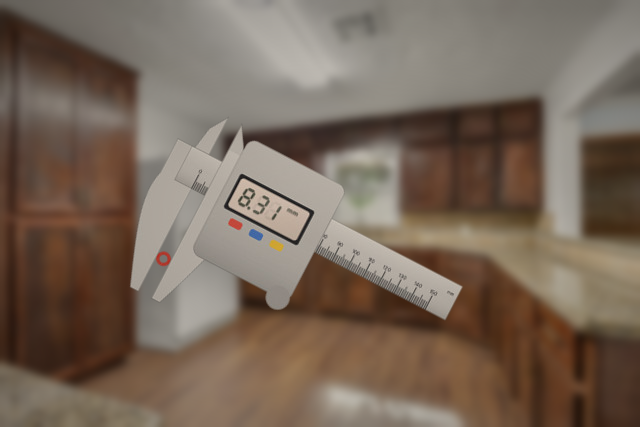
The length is 8.31 (mm)
